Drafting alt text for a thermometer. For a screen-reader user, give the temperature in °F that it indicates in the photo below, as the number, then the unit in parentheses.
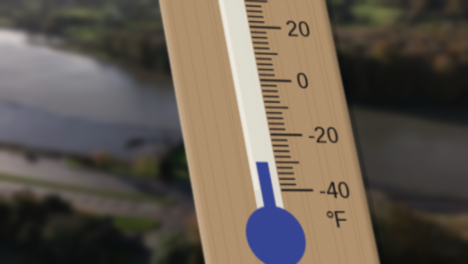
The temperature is -30 (°F)
